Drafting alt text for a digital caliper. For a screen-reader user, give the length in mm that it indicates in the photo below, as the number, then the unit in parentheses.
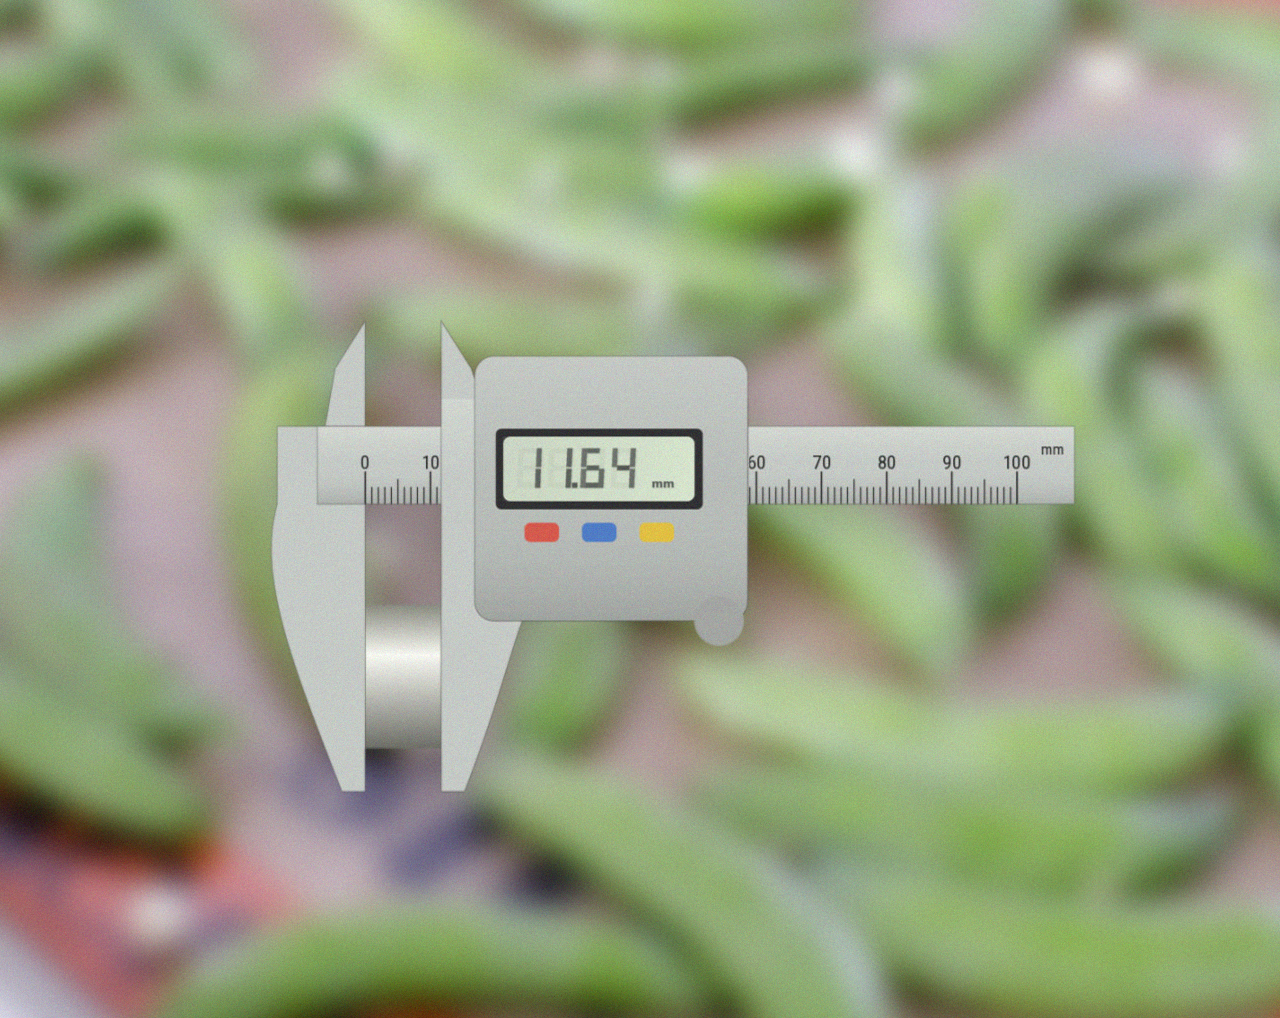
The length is 11.64 (mm)
